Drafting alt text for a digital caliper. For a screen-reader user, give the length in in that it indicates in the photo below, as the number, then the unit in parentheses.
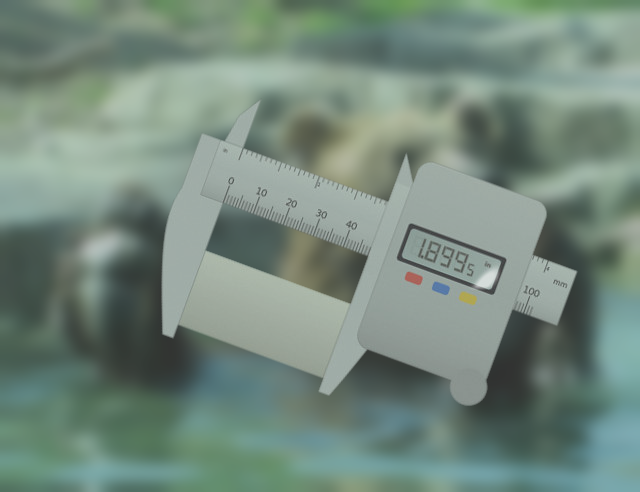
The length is 1.8995 (in)
